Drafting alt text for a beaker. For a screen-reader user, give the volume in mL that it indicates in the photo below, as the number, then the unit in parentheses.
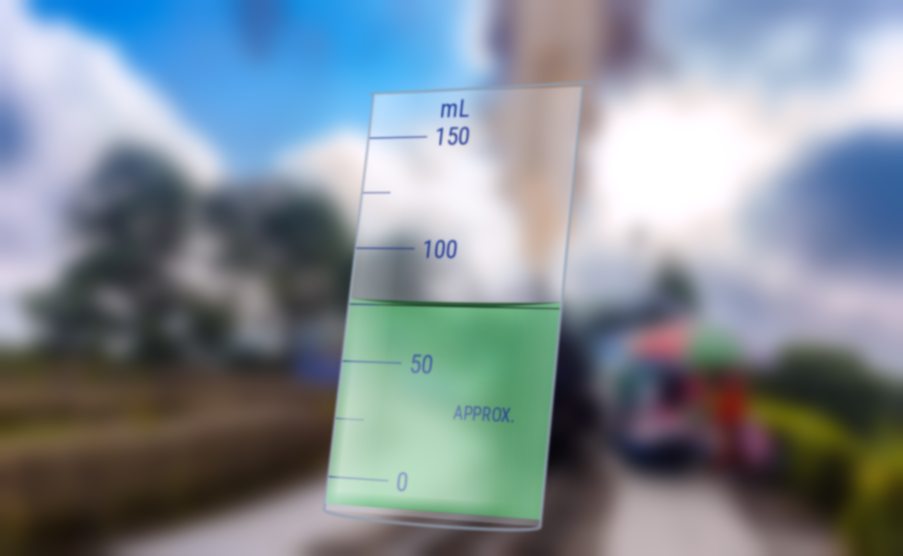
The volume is 75 (mL)
